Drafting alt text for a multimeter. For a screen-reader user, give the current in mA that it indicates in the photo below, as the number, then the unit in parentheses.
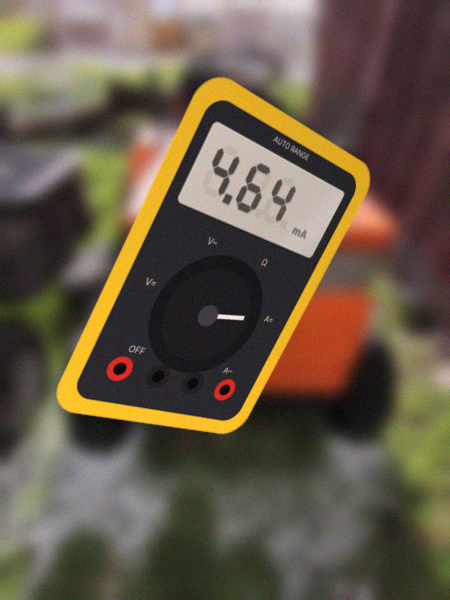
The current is 4.64 (mA)
